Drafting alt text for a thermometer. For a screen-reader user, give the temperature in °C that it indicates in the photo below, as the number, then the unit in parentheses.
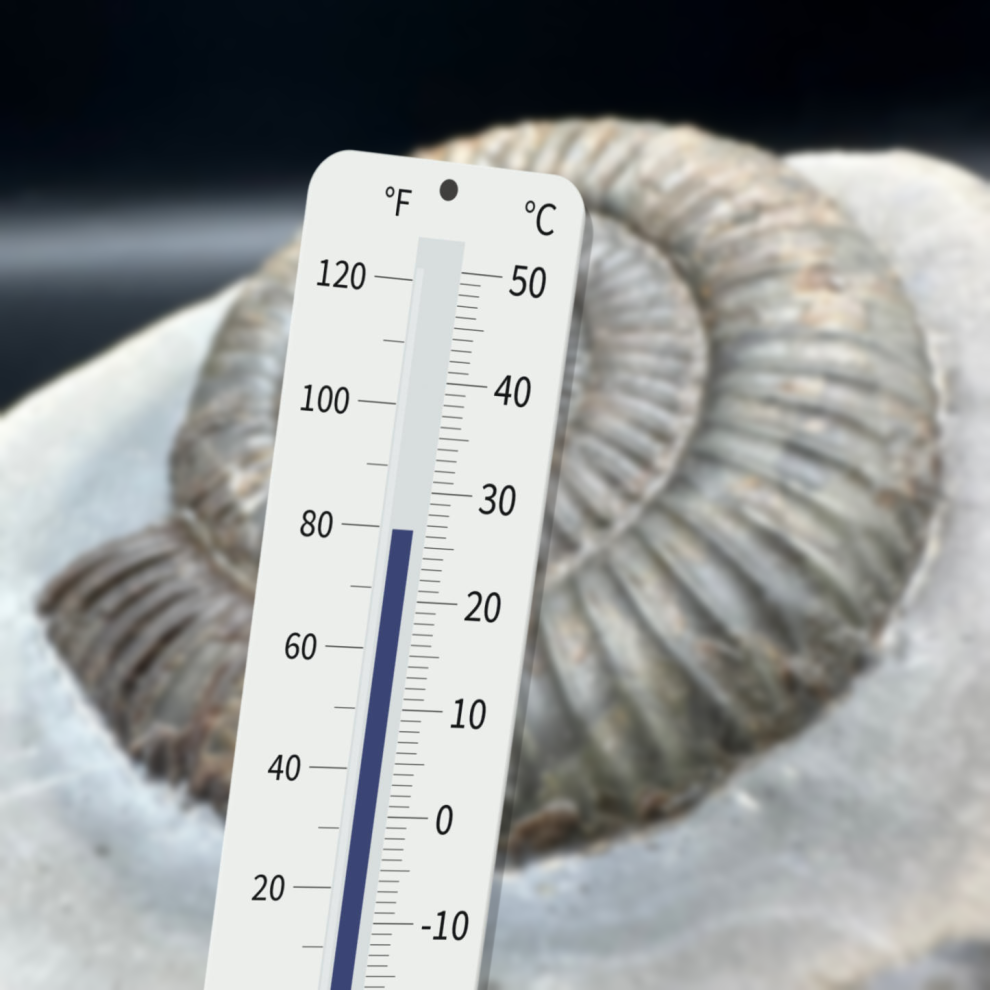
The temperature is 26.5 (°C)
